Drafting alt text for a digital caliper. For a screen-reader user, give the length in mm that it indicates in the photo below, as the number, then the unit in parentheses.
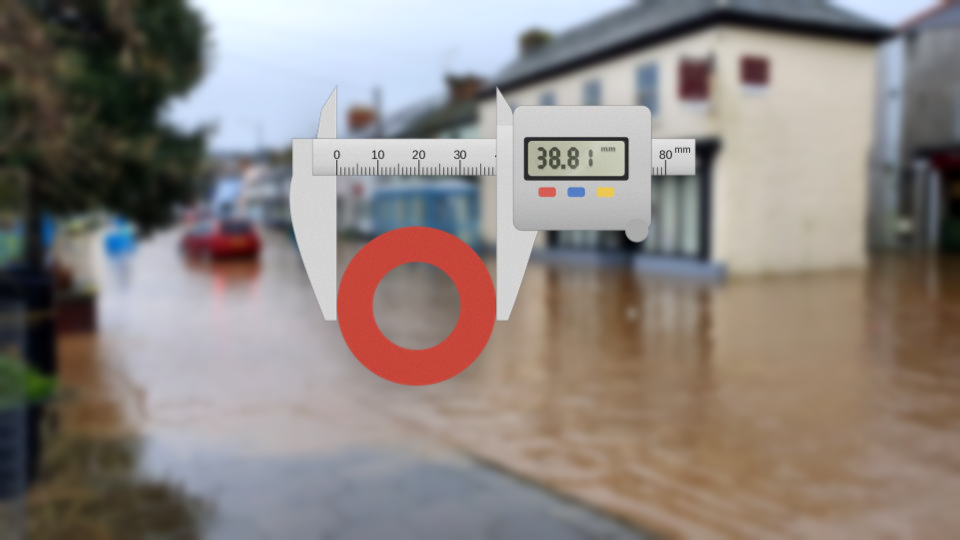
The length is 38.81 (mm)
